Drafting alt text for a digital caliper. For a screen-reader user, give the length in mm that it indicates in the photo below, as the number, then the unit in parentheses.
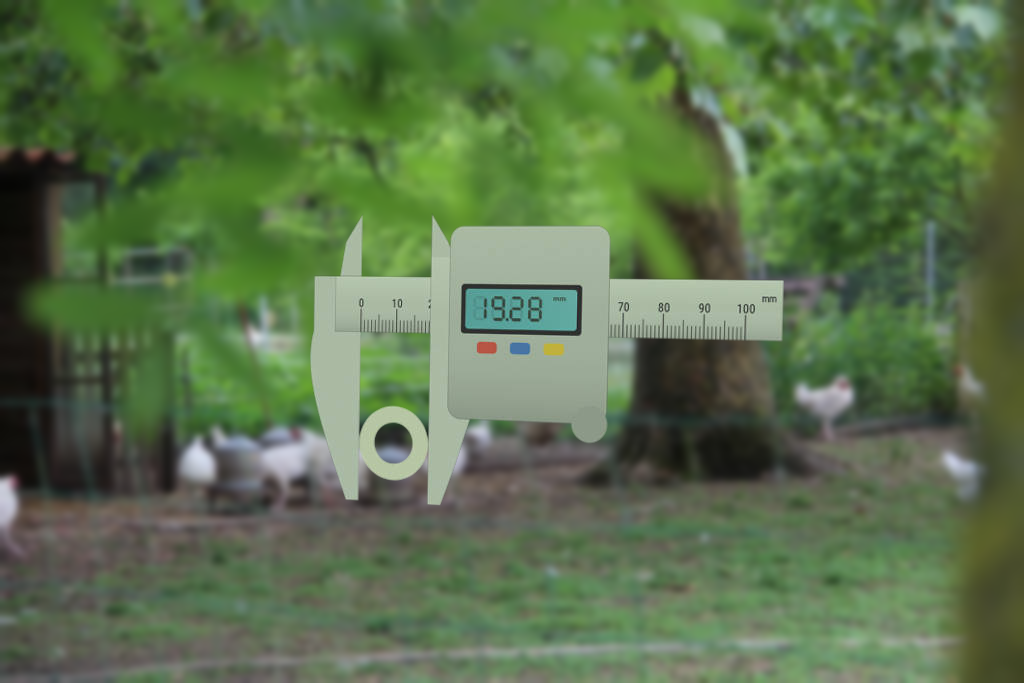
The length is 19.28 (mm)
